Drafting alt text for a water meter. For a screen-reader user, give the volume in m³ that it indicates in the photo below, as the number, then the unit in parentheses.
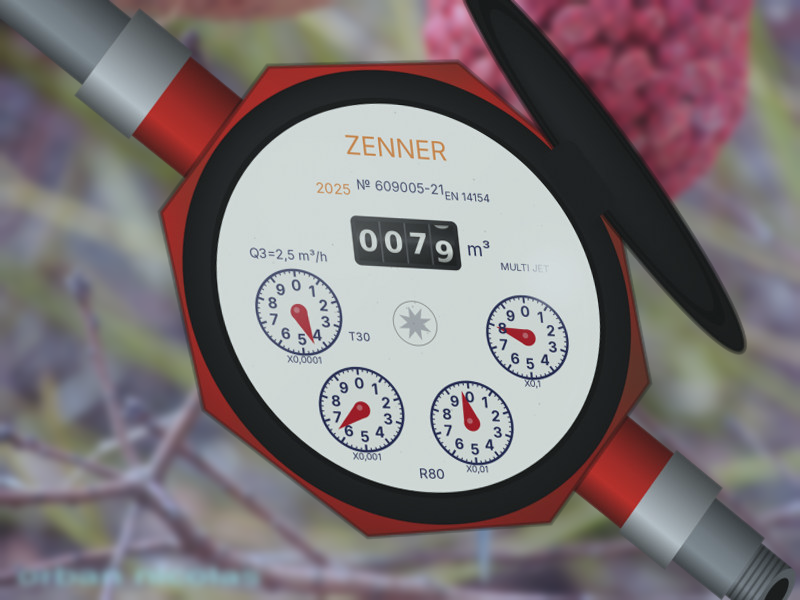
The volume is 78.7964 (m³)
